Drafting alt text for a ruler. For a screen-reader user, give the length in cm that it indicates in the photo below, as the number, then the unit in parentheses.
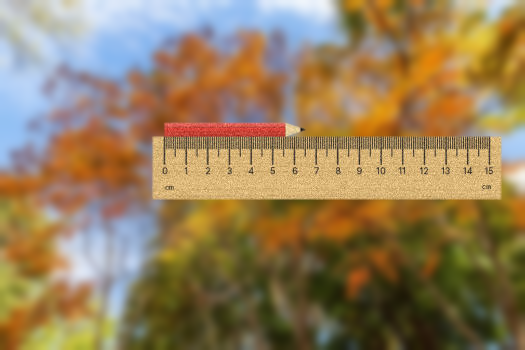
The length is 6.5 (cm)
